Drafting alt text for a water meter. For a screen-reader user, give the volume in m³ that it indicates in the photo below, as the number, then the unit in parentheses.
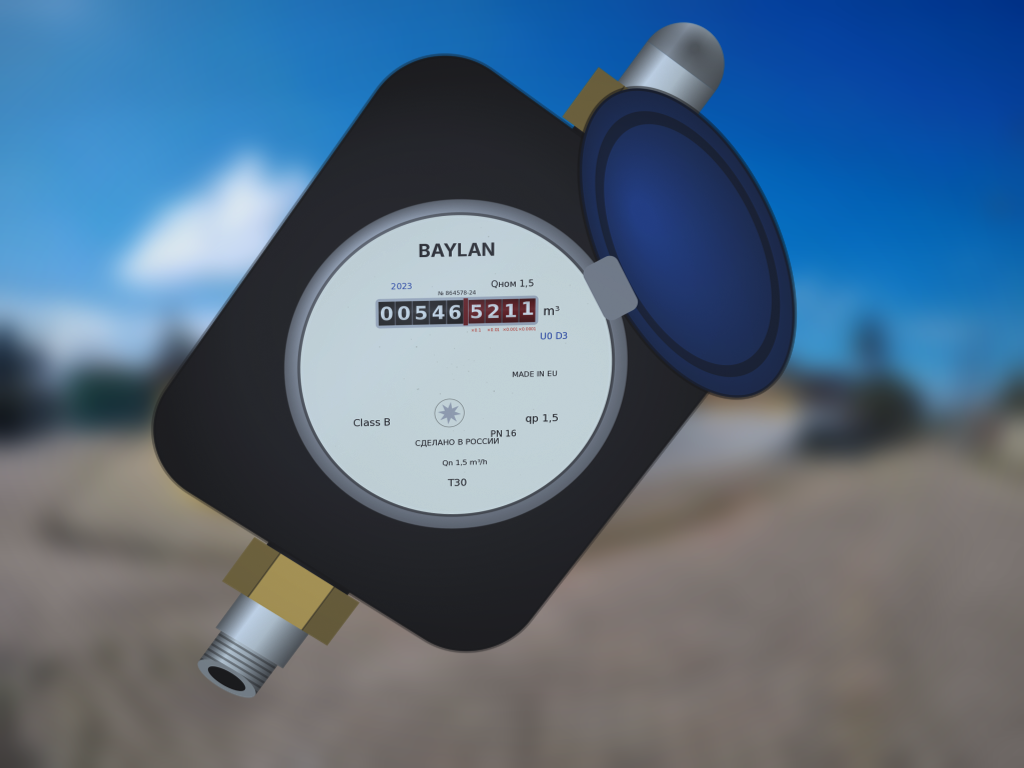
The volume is 546.5211 (m³)
